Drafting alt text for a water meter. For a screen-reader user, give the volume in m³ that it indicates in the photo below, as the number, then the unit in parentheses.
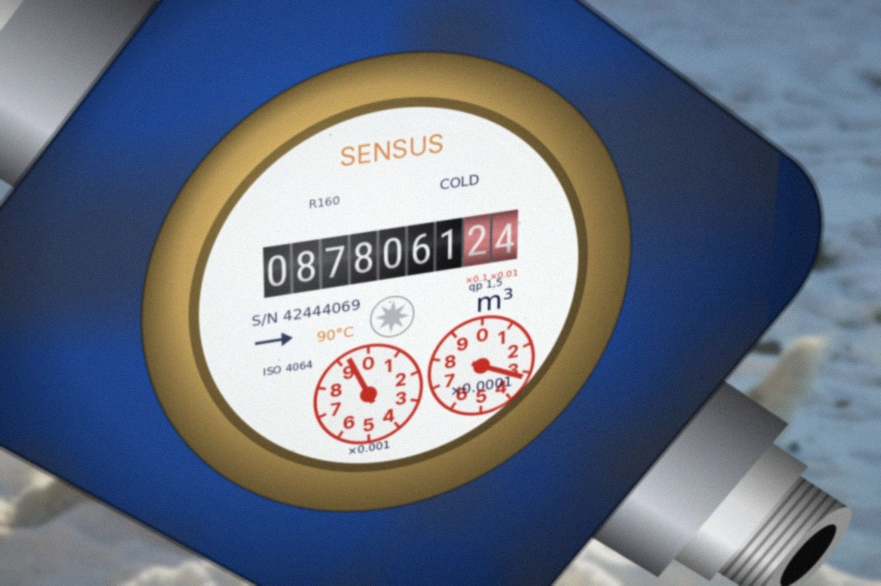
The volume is 878061.2393 (m³)
